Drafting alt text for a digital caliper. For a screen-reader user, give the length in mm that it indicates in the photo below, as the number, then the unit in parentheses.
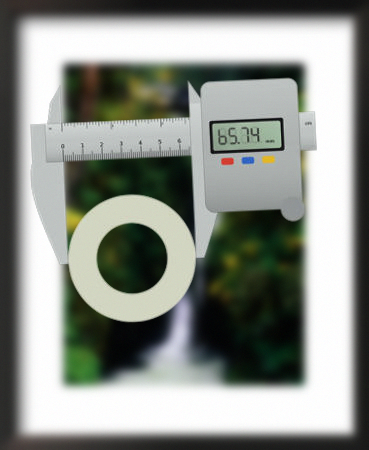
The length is 65.74 (mm)
